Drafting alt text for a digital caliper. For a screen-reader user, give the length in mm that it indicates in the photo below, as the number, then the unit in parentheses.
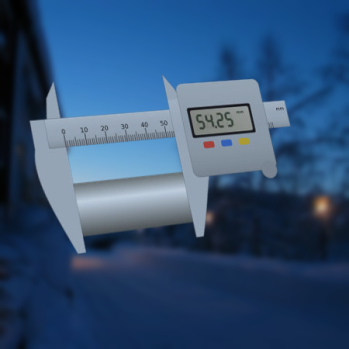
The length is 54.25 (mm)
